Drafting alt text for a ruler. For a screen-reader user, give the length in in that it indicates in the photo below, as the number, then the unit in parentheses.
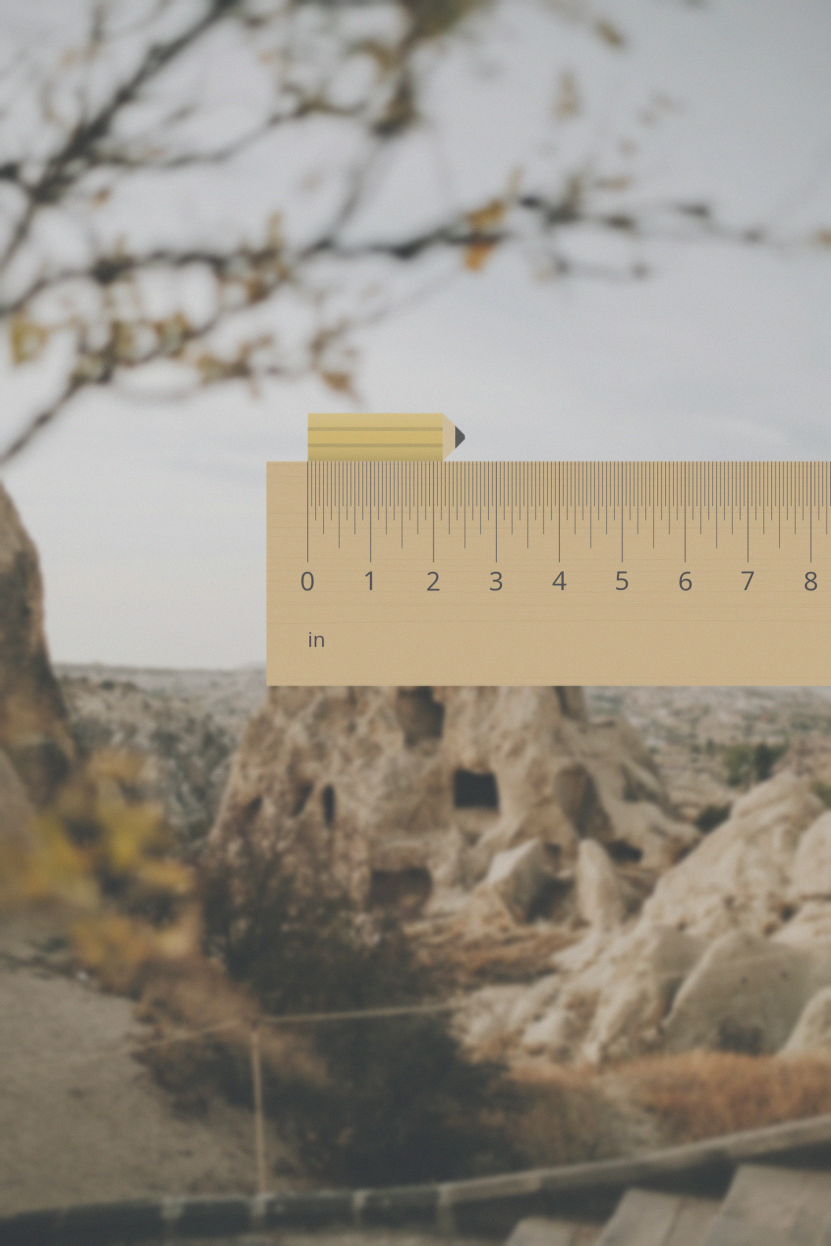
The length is 2.5 (in)
